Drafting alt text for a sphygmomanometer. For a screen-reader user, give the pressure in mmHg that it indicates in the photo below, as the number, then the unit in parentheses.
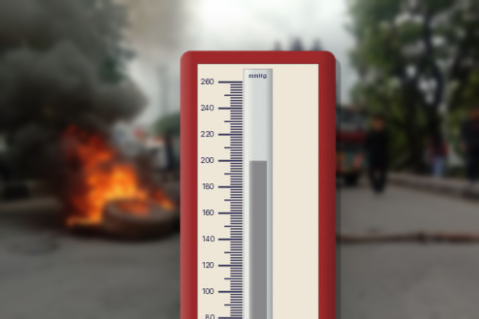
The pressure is 200 (mmHg)
